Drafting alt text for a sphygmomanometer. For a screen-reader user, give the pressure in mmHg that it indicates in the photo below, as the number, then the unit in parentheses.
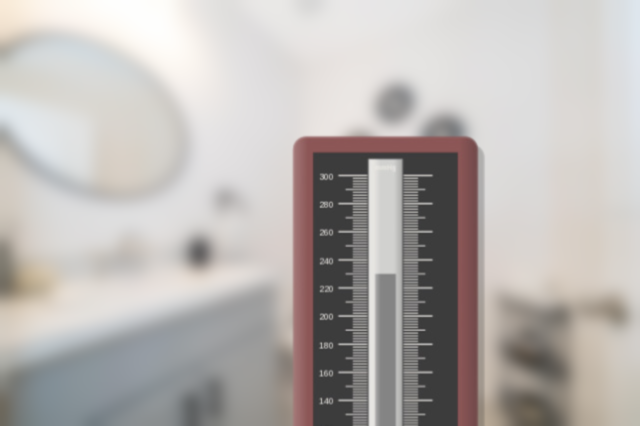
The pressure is 230 (mmHg)
